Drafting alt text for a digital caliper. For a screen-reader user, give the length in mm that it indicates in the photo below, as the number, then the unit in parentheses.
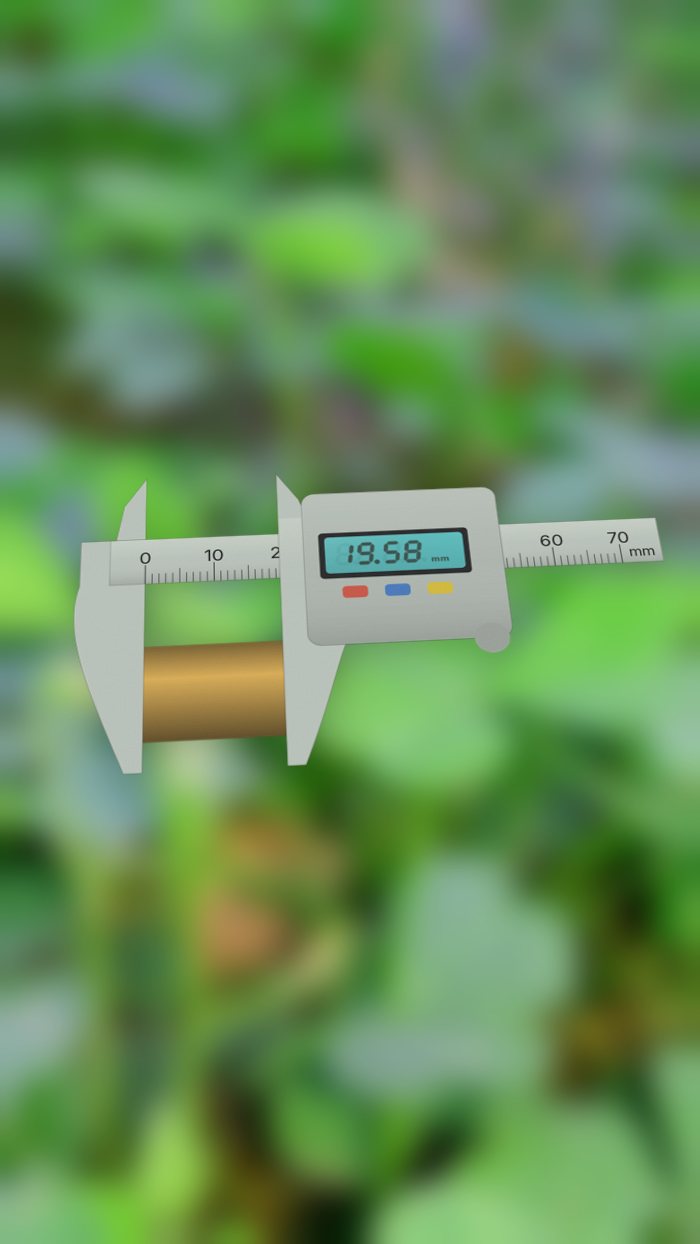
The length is 19.58 (mm)
